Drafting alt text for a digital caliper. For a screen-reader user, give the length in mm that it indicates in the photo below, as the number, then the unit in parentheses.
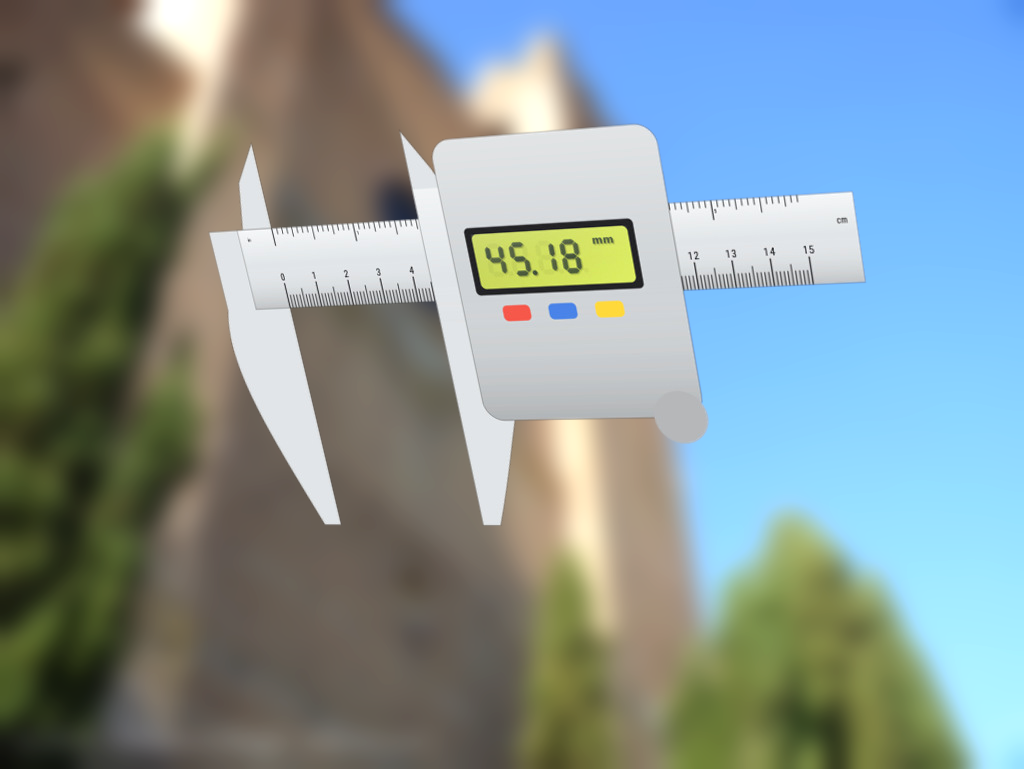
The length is 45.18 (mm)
